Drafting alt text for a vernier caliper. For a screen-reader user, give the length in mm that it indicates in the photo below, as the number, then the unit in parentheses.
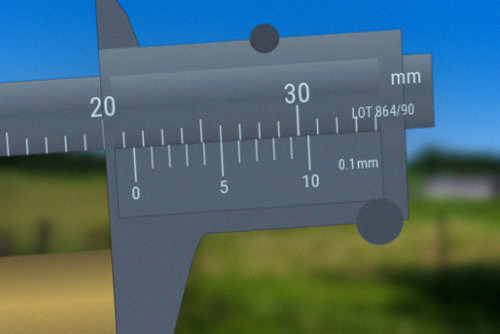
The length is 21.5 (mm)
